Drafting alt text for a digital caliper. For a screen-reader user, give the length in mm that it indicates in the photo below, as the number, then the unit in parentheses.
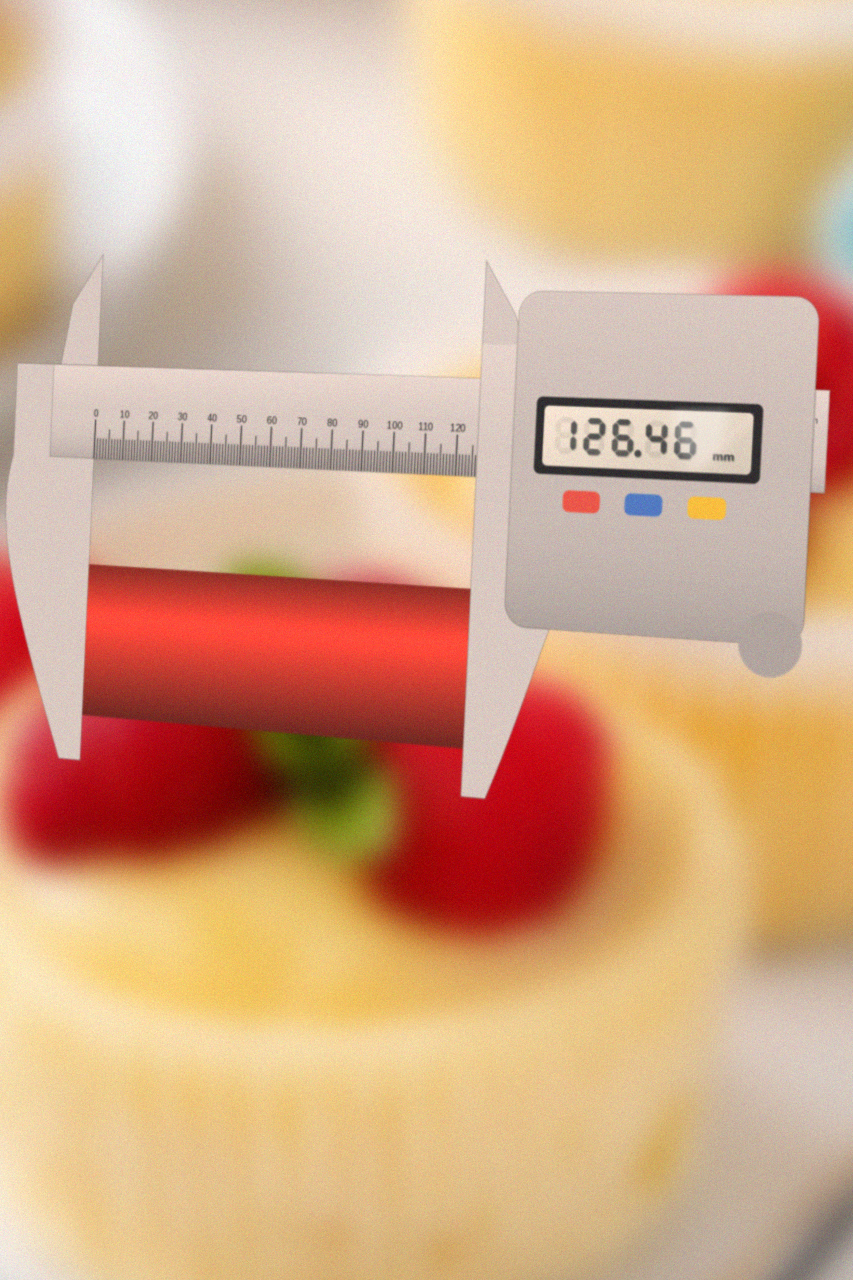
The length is 126.46 (mm)
